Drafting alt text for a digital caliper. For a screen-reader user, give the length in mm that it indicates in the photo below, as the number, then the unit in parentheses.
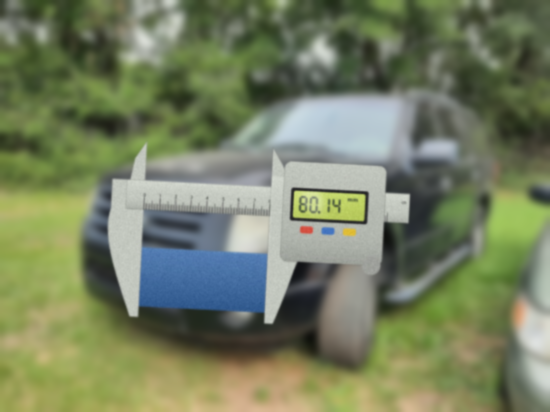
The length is 80.14 (mm)
